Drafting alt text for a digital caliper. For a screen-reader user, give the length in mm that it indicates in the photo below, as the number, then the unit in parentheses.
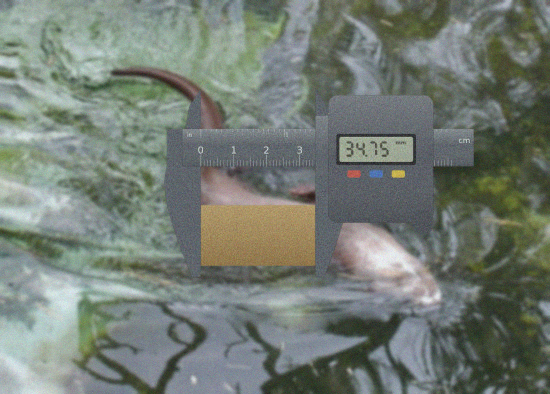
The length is 34.75 (mm)
